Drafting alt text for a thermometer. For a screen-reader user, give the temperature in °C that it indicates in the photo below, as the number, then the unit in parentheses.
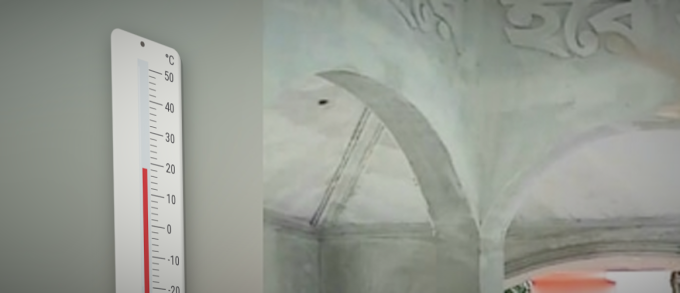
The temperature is 18 (°C)
